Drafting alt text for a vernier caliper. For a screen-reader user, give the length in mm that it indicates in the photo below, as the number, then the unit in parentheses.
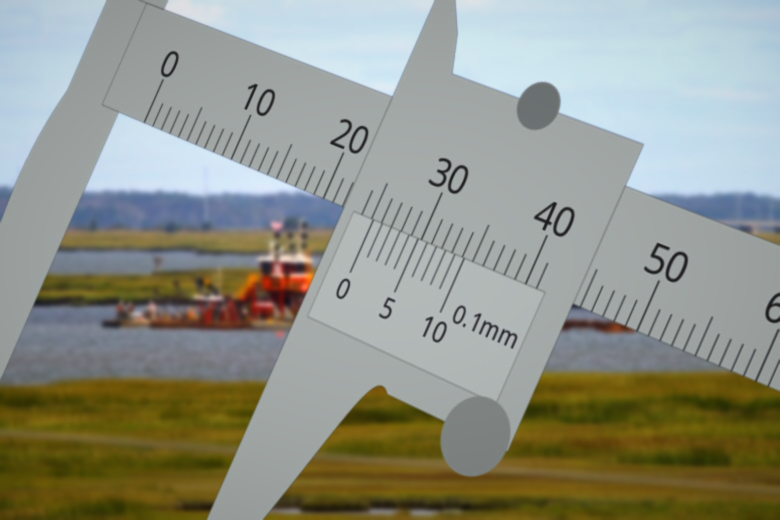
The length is 25.2 (mm)
